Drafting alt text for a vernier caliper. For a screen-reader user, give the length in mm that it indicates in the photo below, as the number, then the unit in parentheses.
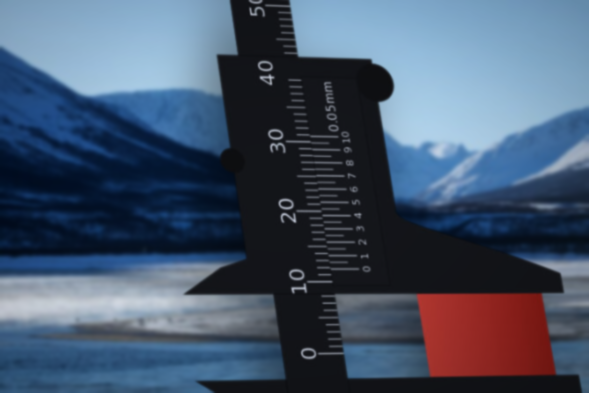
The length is 11.8 (mm)
